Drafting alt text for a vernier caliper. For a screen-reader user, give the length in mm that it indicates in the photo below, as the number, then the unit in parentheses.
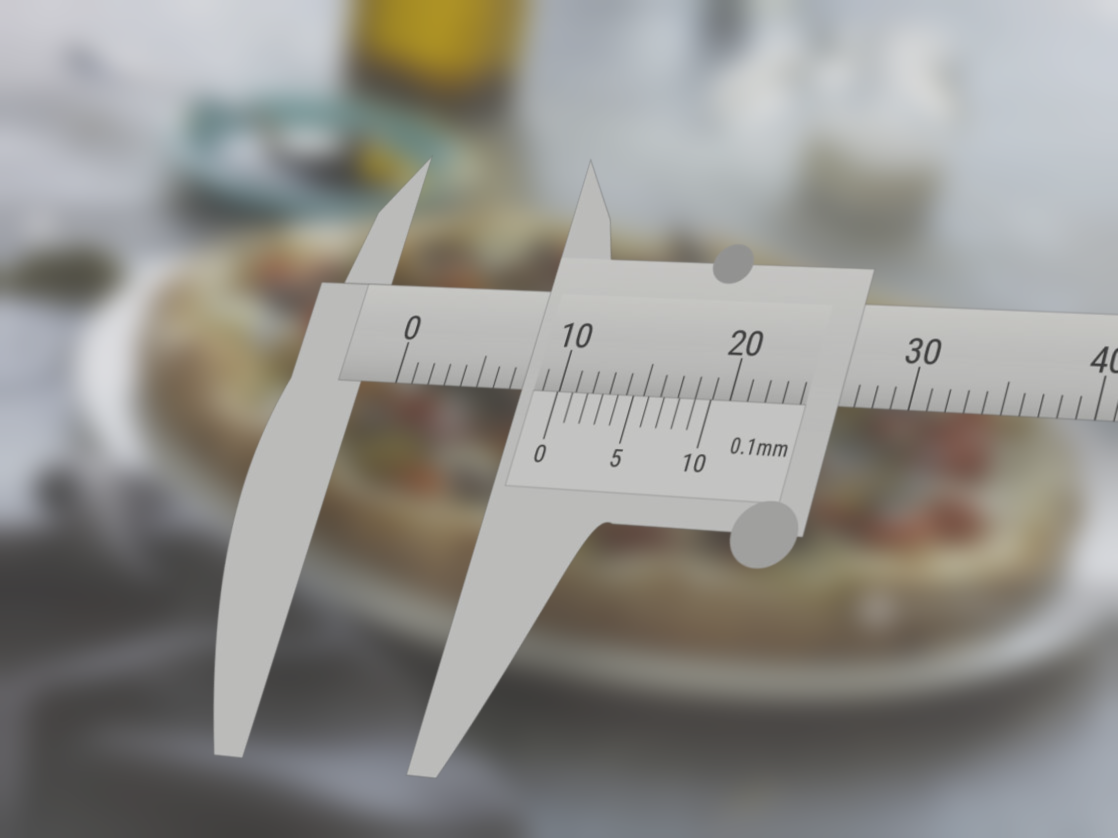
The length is 9.9 (mm)
